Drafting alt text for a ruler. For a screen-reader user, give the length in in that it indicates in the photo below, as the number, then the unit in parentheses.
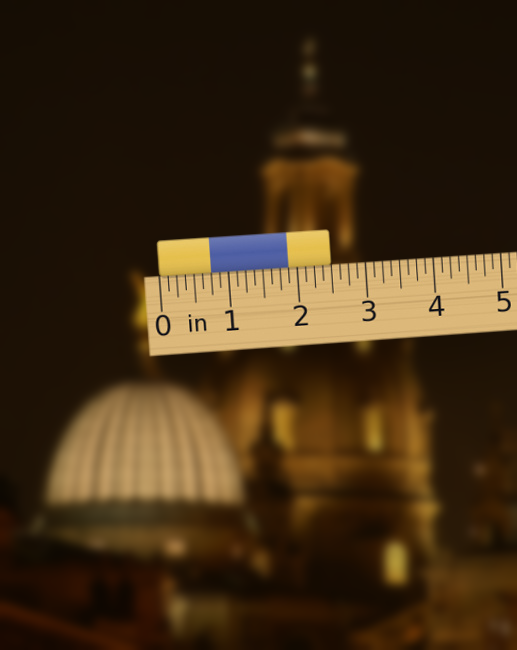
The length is 2.5 (in)
